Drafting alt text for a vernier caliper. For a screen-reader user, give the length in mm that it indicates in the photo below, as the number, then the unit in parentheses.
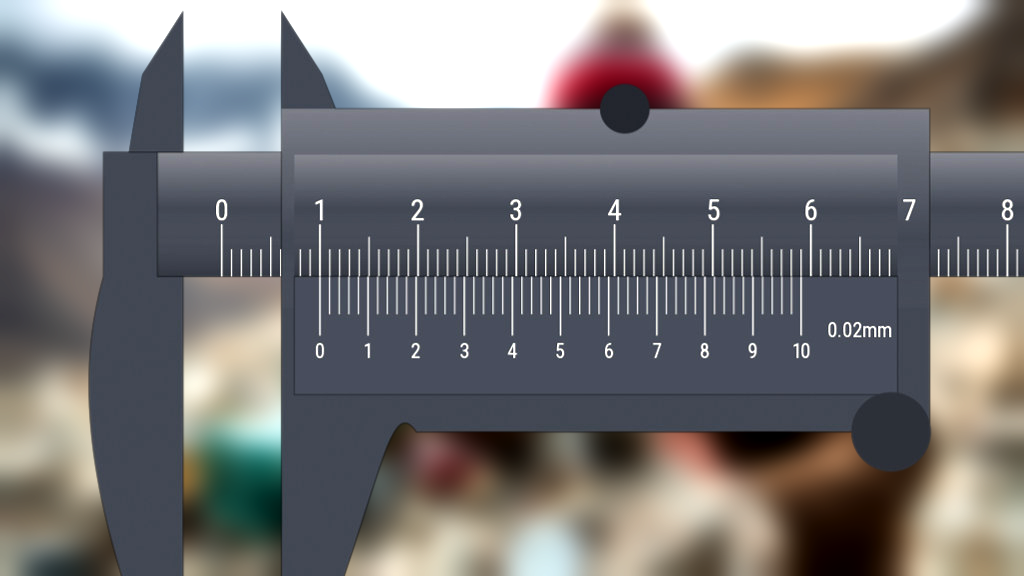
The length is 10.0 (mm)
